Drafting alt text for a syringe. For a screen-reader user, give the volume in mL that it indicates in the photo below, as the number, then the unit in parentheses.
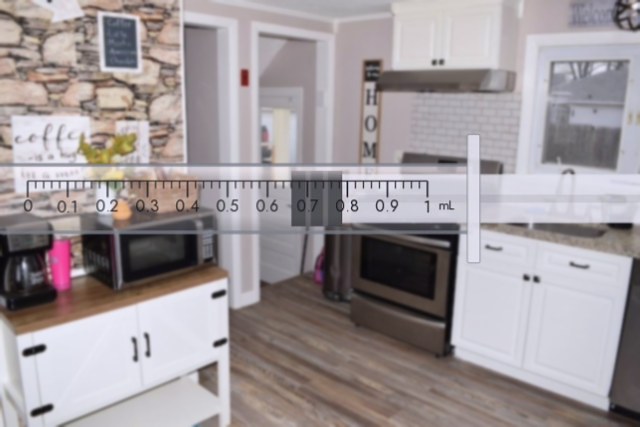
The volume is 0.66 (mL)
